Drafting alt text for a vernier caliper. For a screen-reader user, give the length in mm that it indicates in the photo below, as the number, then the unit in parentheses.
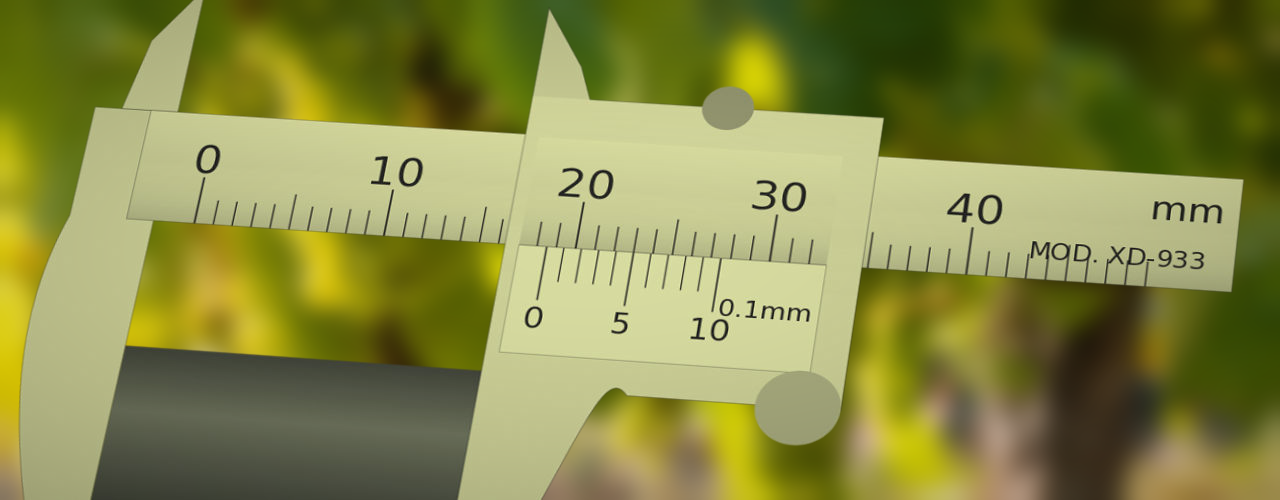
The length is 18.5 (mm)
